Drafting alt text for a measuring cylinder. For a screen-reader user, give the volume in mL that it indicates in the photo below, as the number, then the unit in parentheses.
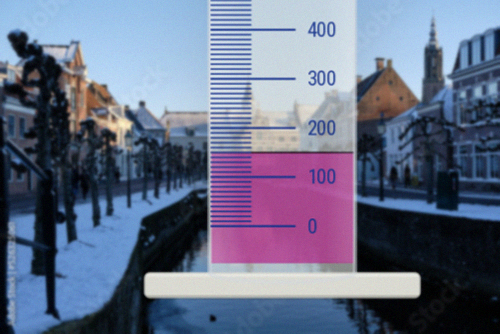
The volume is 150 (mL)
